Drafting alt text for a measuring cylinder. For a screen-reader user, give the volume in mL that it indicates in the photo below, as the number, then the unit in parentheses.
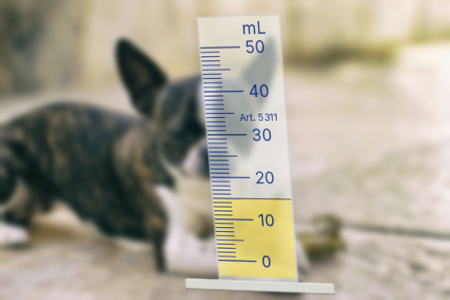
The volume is 15 (mL)
